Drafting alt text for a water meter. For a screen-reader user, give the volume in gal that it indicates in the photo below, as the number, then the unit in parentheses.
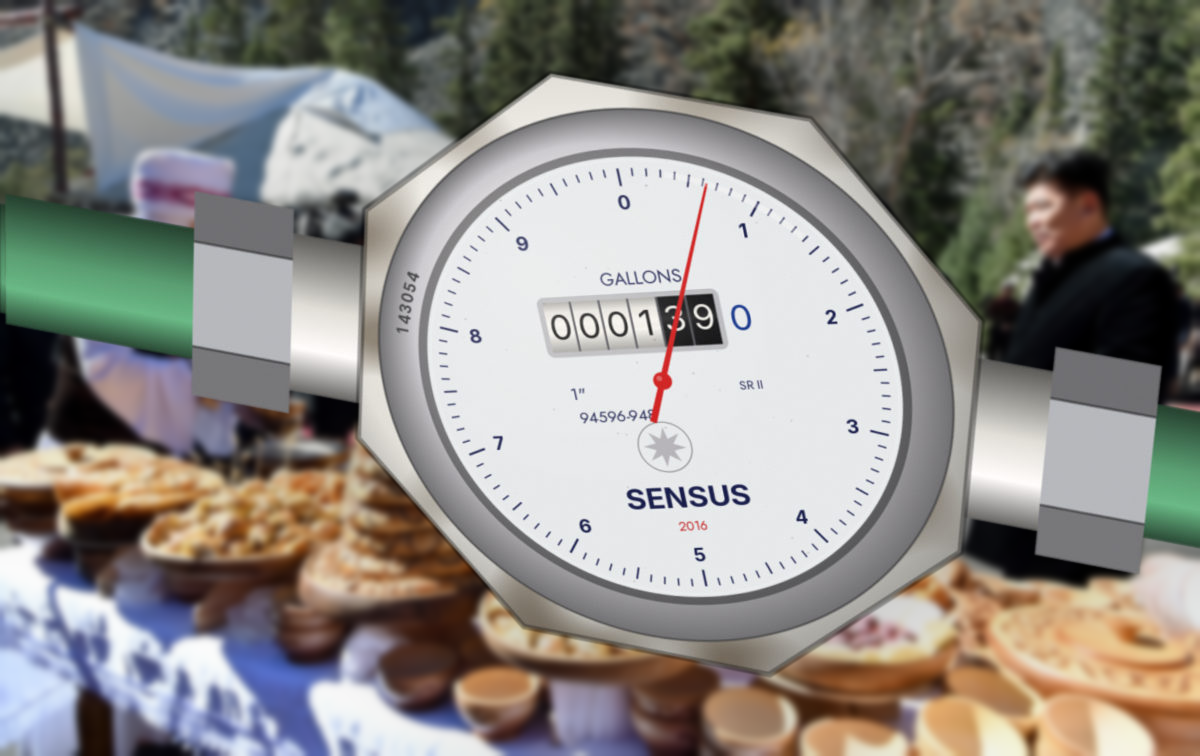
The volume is 1390.6 (gal)
